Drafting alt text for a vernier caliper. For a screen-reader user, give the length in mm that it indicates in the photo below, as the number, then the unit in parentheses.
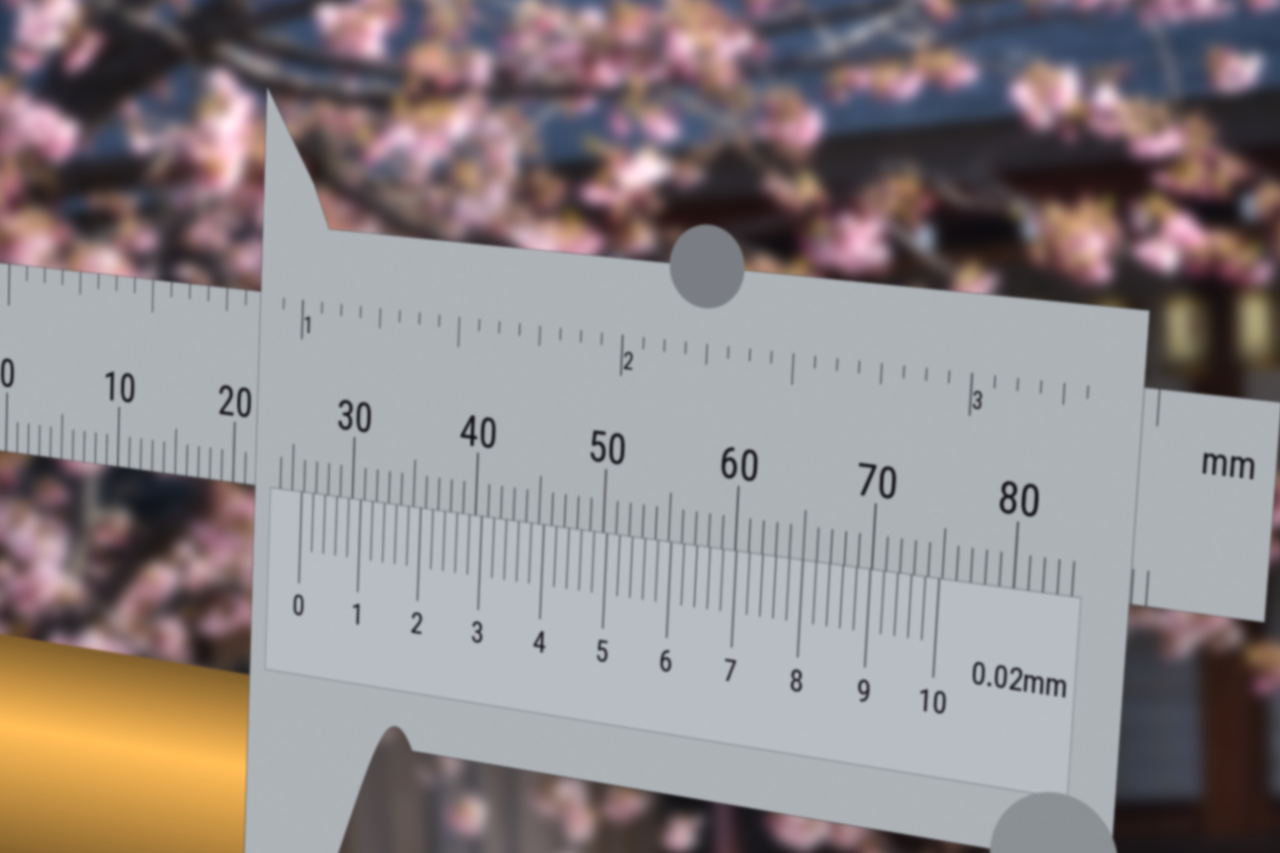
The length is 25.8 (mm)
